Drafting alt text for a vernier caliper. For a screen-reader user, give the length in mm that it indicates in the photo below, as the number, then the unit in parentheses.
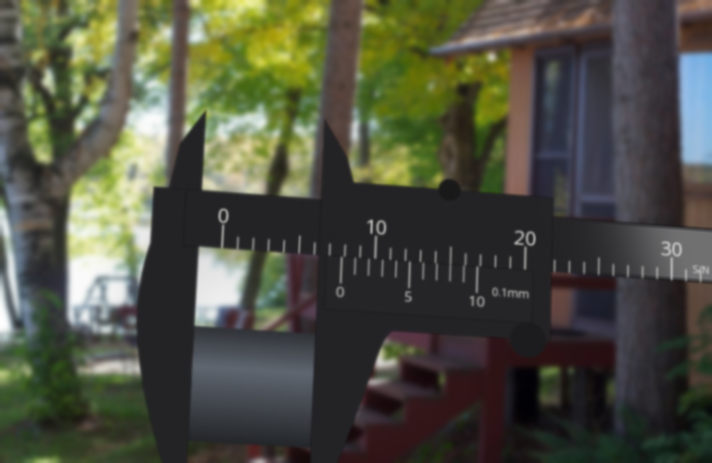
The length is 7.8 (mm)
